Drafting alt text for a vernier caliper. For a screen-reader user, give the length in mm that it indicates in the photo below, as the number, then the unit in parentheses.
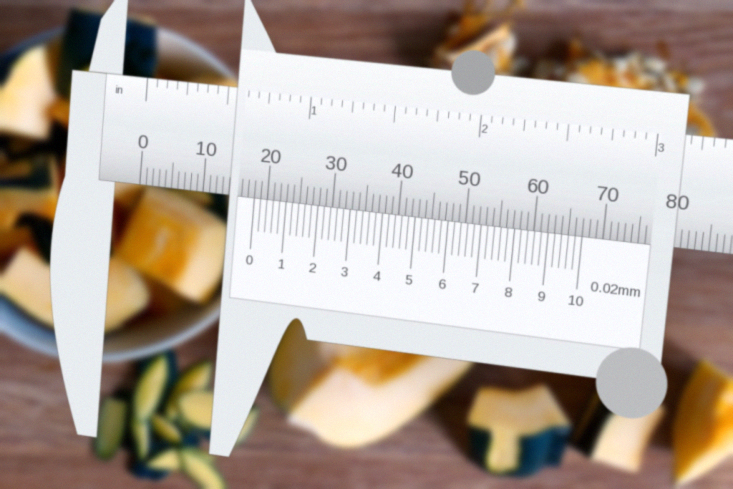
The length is 18.0 (mm)
